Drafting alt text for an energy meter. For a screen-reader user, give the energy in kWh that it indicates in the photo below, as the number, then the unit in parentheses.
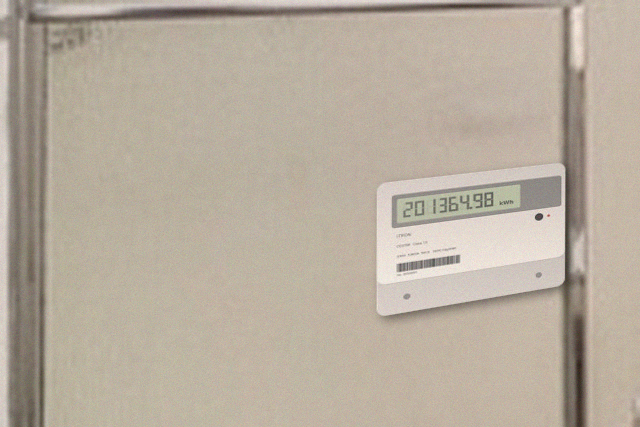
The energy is 201364.98 (kWh)
